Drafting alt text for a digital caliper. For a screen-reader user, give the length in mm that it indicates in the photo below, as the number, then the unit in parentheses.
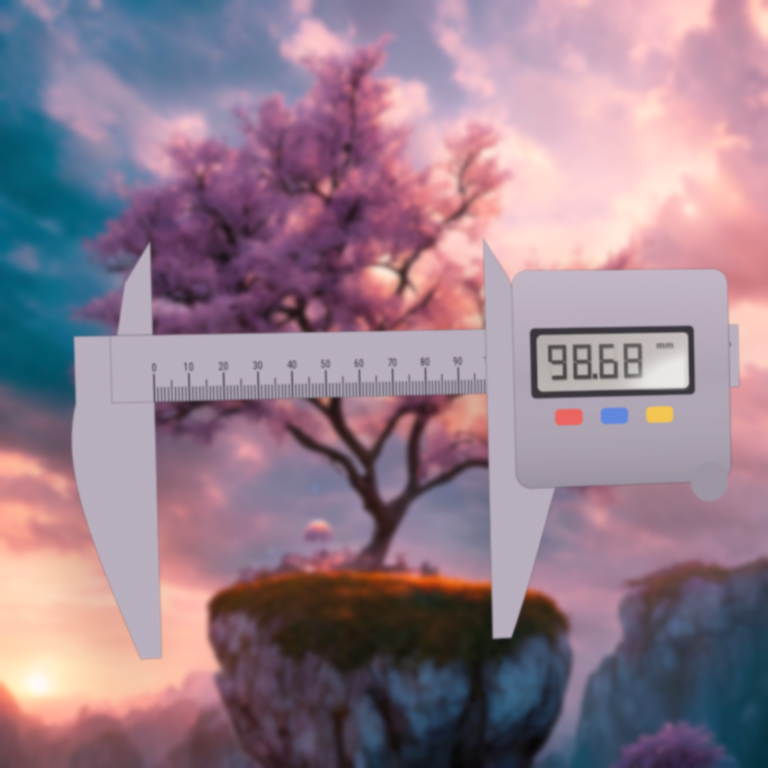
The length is 98.68 (mm)
